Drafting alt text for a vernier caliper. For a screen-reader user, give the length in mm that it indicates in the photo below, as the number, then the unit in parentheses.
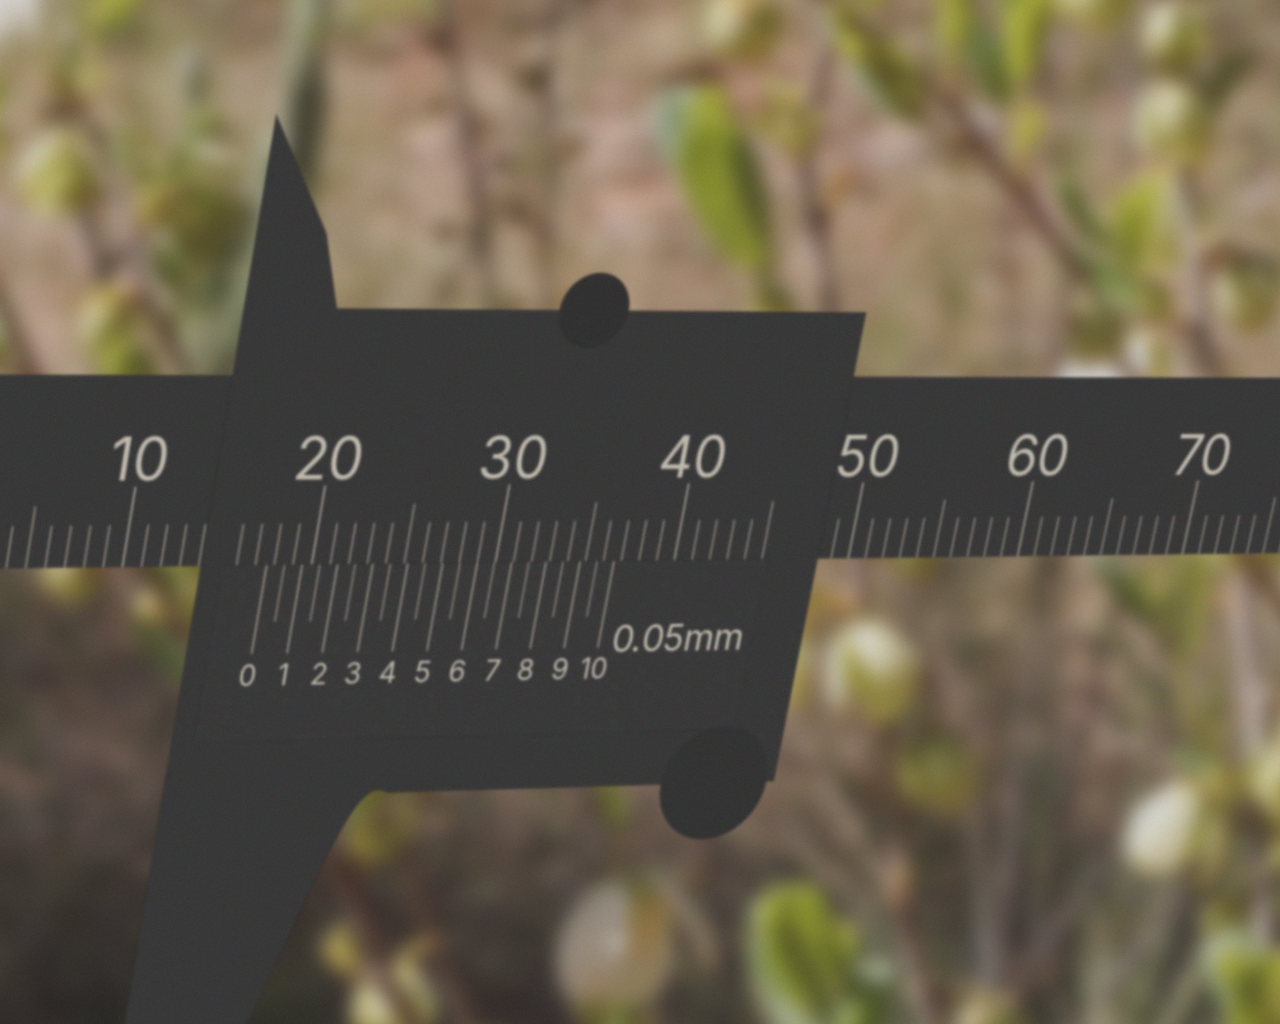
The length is 17.6 (mm)
